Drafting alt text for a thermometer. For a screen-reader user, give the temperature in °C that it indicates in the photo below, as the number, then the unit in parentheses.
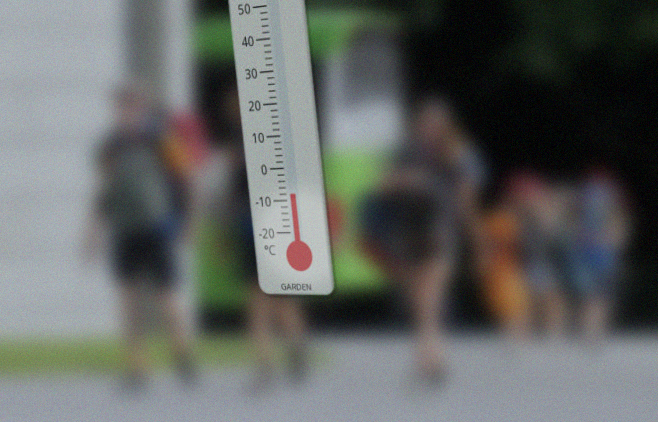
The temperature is -8 (°C)
